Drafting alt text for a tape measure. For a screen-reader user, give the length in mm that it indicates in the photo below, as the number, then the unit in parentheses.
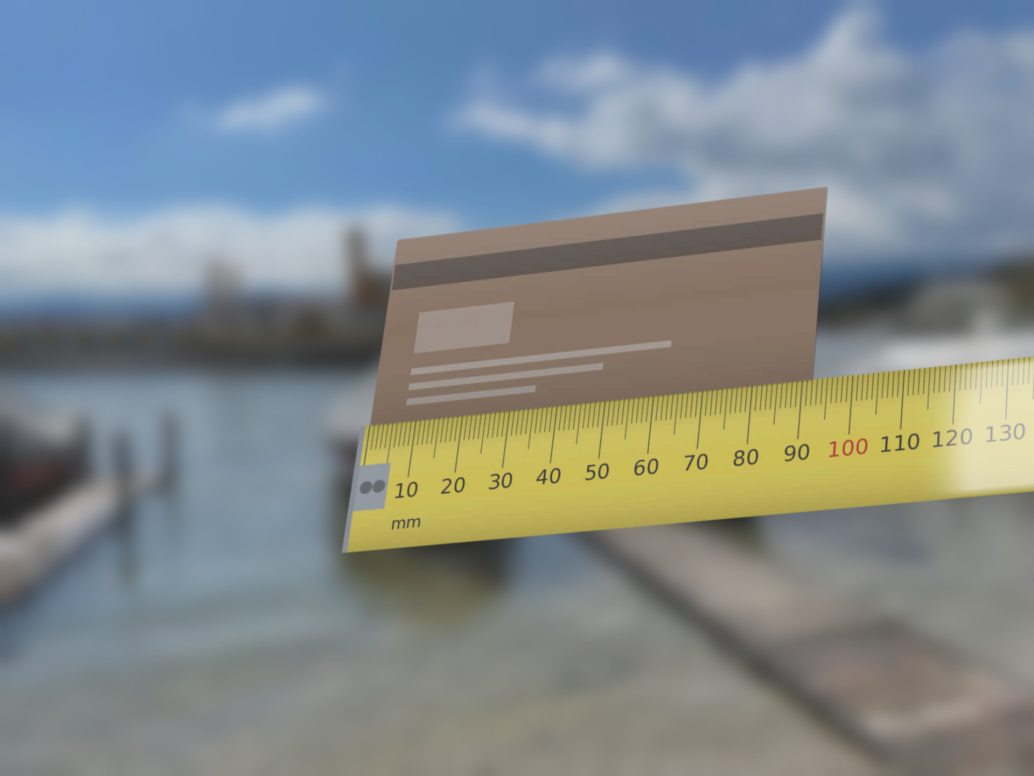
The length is 92 (mm)
